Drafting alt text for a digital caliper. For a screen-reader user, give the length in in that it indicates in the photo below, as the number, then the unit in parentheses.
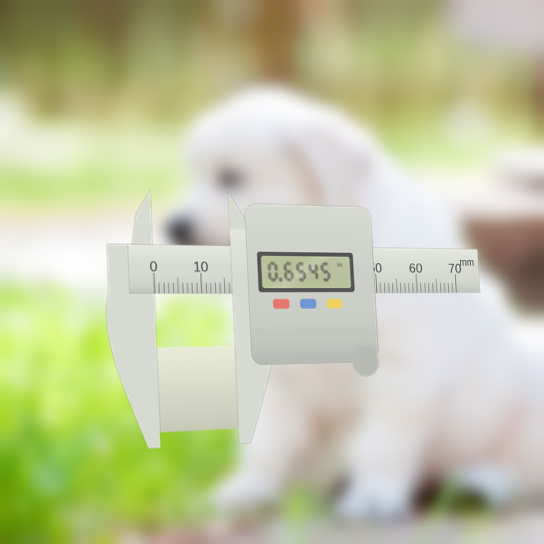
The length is 0.6545 (in)
